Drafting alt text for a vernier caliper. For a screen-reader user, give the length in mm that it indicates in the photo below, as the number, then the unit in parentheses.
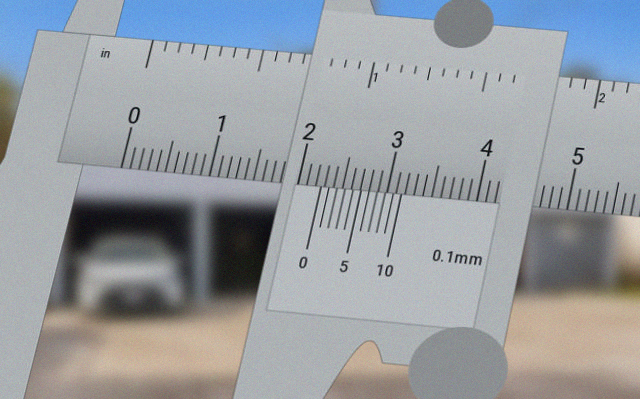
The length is 22.6 (mm)
